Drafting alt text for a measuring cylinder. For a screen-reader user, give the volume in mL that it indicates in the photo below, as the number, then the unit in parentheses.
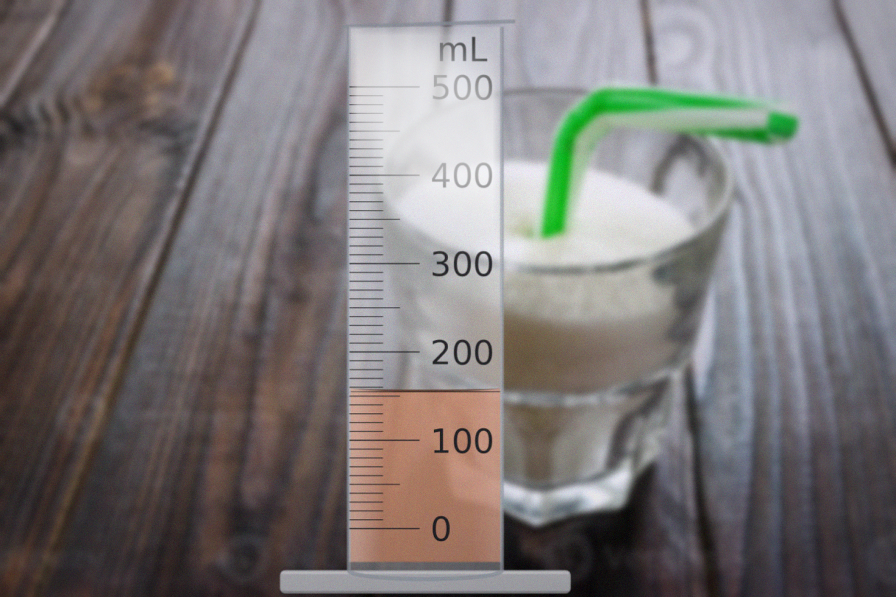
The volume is 155 (mL)
